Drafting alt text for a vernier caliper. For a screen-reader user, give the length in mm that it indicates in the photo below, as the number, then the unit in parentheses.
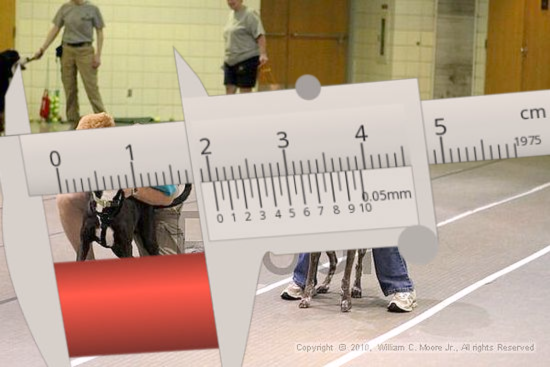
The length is 20.4 (mm)
